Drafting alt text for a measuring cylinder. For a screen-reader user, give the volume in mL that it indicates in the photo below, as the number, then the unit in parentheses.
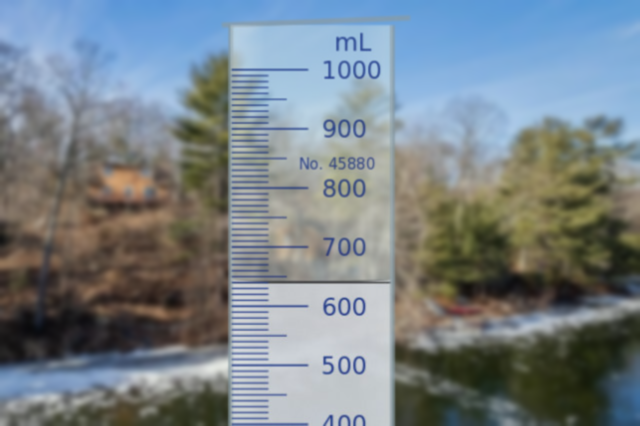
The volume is 640 (mL)
